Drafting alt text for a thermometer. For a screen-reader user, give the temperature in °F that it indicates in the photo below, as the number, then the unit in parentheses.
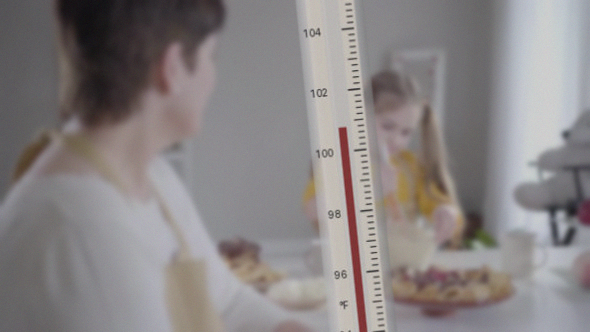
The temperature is 100.8 (°F)
